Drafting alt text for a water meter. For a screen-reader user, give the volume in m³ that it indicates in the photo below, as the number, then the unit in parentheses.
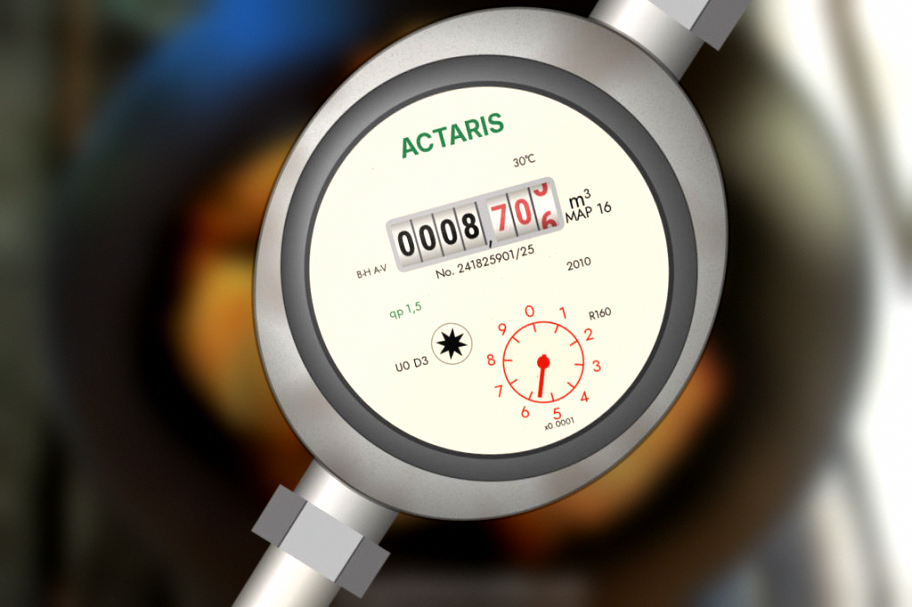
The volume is 8.7055 (m³)
